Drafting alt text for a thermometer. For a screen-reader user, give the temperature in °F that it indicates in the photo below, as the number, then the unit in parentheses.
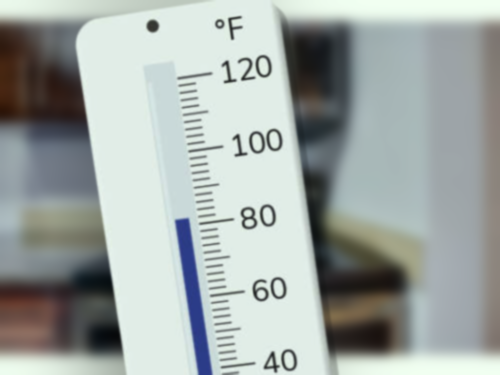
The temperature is 82 (°F)
